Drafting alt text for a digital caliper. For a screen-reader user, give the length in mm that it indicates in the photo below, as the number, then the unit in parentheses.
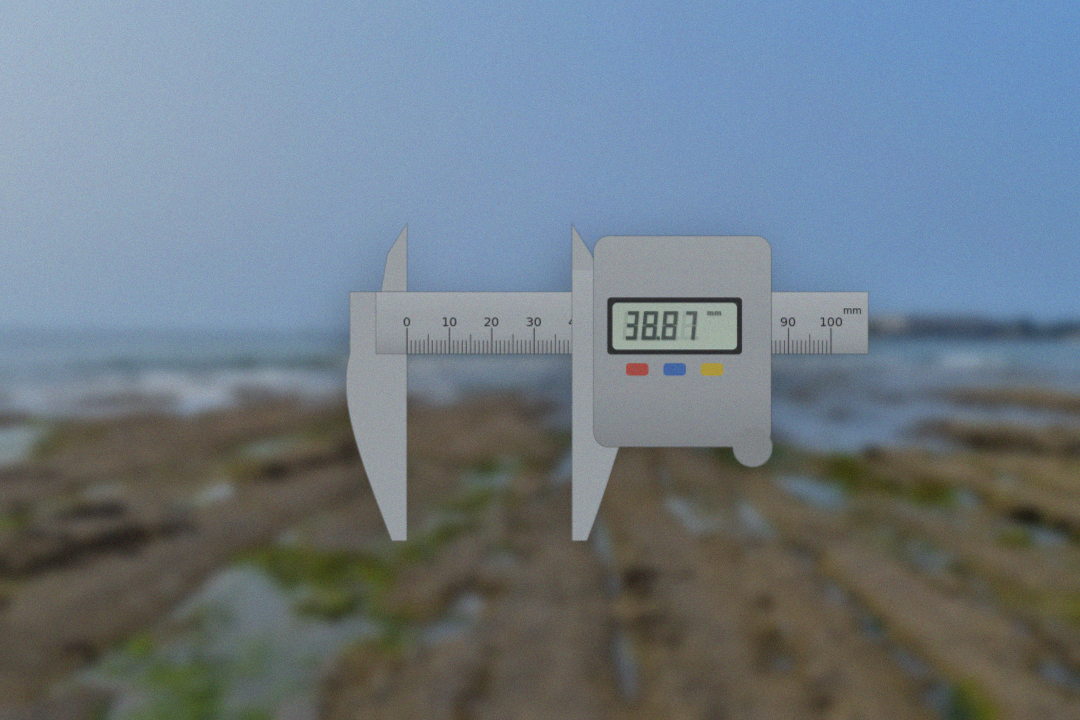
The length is 38.87 (mm)
